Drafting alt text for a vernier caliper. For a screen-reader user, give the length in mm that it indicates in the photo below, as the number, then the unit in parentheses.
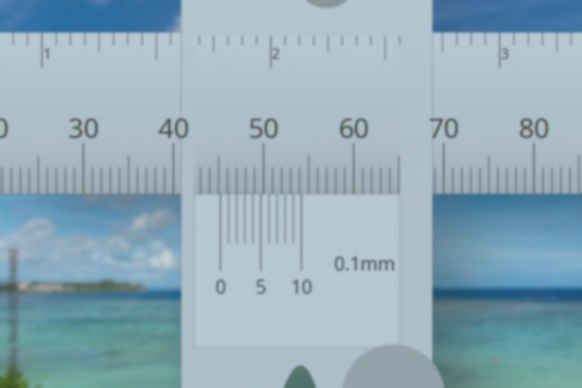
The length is 45.2 (mm)
